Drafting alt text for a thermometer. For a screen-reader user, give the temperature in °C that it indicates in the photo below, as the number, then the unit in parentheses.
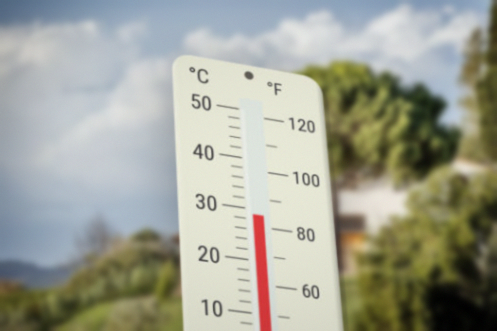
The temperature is 29 (°C)
